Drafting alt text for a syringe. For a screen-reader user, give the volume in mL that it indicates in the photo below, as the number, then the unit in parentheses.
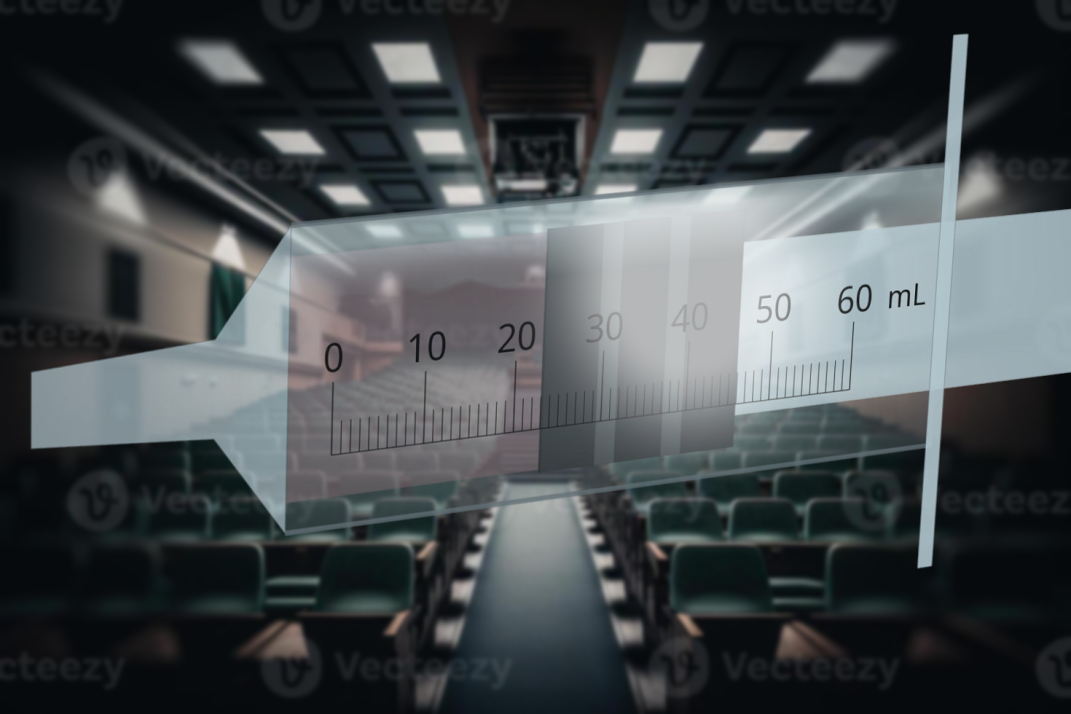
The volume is 23 (mL)
